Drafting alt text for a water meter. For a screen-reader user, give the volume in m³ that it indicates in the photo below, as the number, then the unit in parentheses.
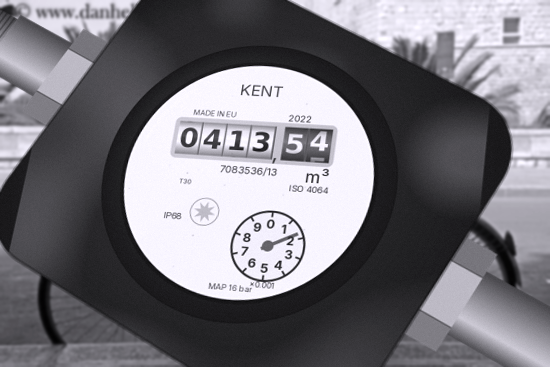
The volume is 413.541 (m³)
